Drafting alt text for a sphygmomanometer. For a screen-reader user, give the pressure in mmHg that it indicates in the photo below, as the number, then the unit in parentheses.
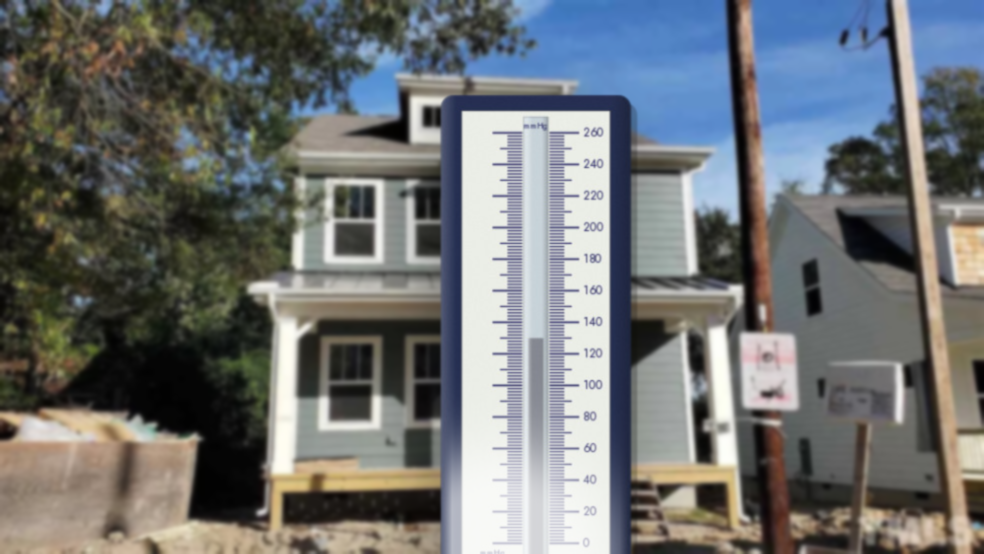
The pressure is 130 (mmHg)
